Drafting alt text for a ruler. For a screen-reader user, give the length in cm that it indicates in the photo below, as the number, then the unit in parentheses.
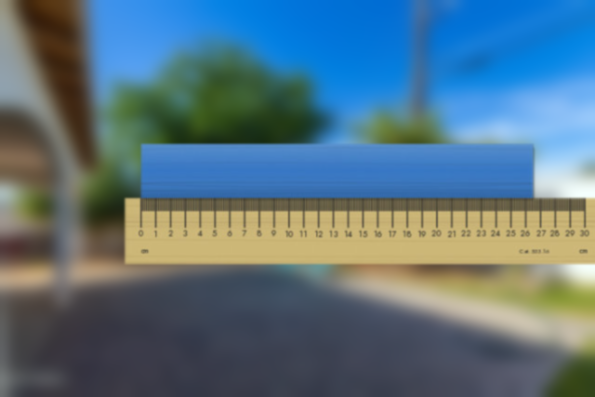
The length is 26.5 (cm)
